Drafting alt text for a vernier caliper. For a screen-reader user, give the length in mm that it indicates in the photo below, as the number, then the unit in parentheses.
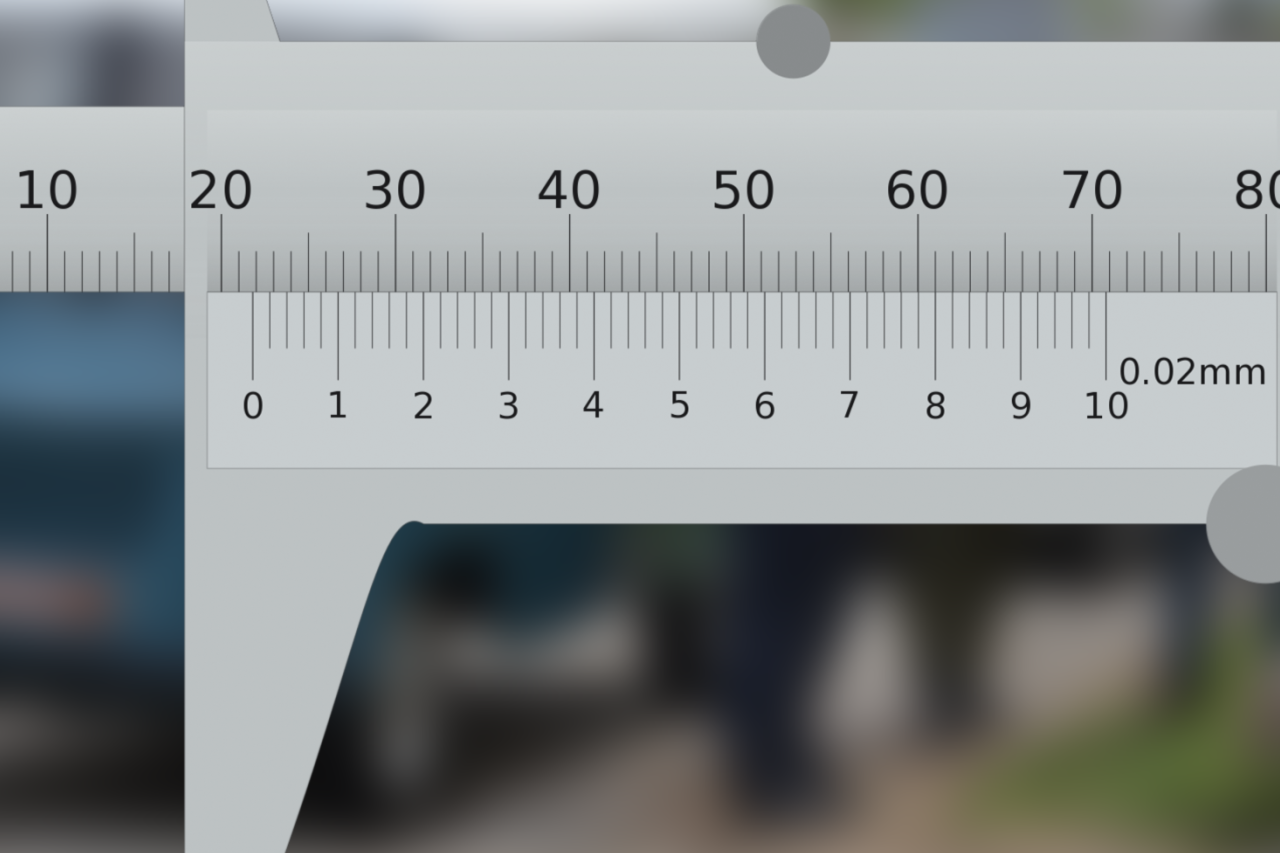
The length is 21.8 (mm)
